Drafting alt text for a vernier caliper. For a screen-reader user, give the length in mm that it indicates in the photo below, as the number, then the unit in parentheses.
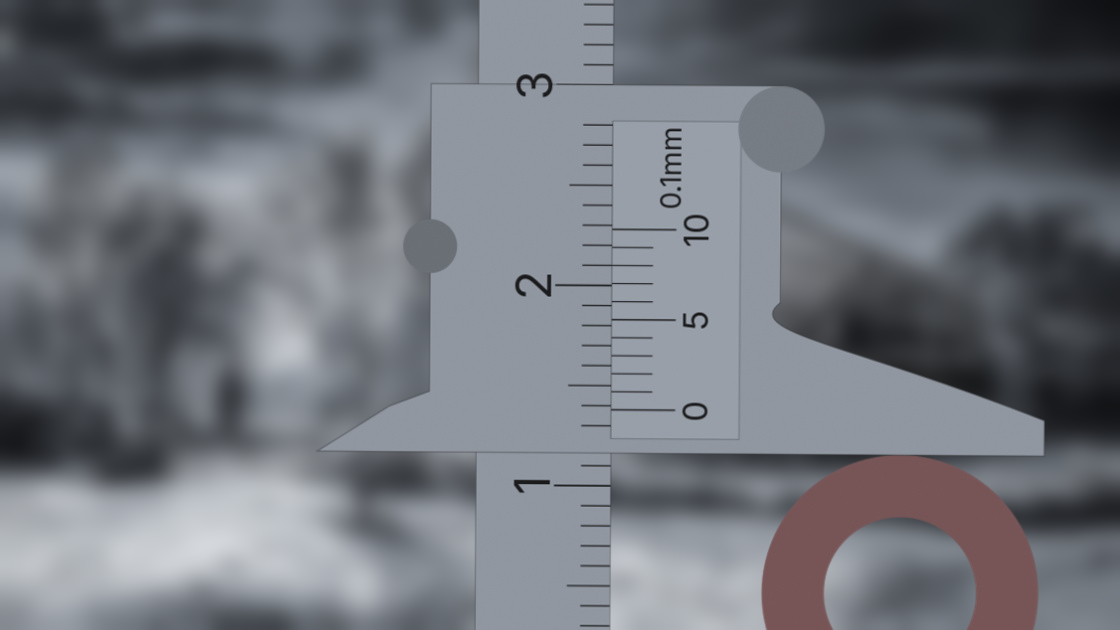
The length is 13.8 (mm)
